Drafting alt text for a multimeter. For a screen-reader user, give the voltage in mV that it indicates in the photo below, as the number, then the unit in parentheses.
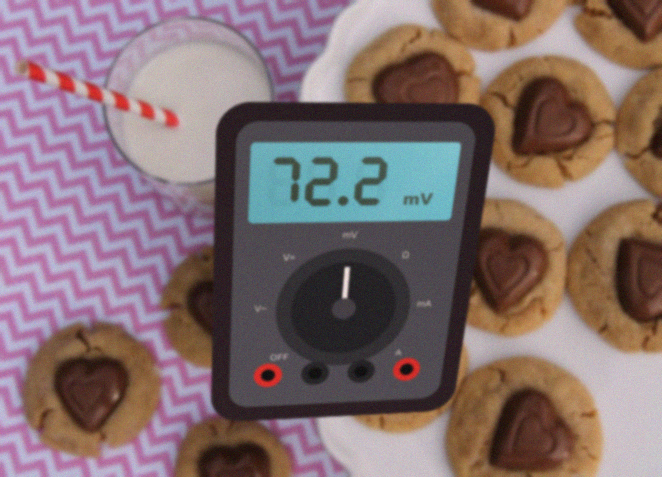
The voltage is 72.2 (mV)
